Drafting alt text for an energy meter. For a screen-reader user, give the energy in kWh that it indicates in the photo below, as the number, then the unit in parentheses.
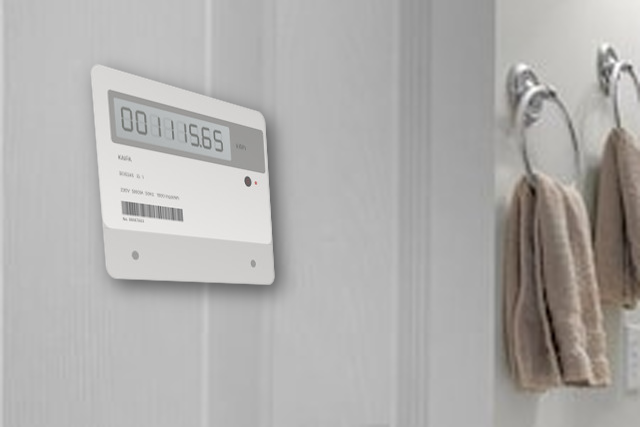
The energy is 1115.65 (kWh)
